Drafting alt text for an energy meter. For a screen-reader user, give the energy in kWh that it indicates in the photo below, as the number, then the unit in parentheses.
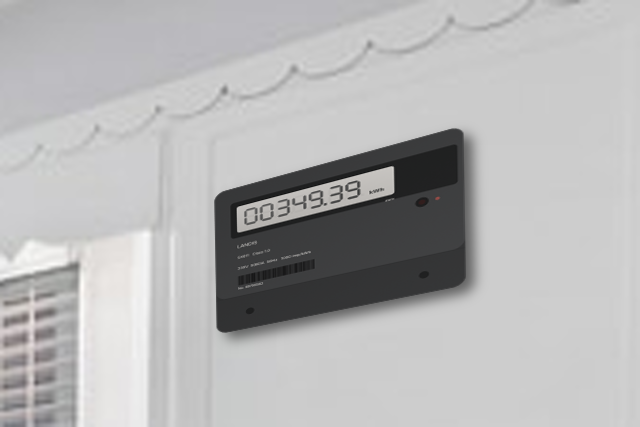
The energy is 349.39 (kWh)
